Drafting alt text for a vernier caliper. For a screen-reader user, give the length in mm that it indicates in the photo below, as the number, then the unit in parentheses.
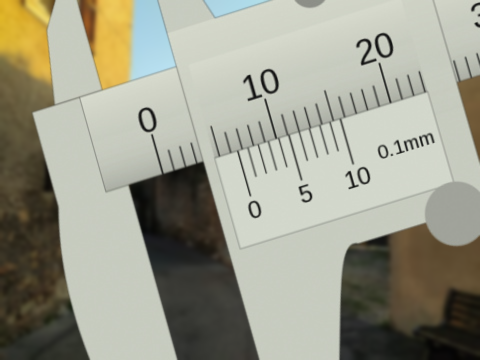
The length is 6.6 (mm)
